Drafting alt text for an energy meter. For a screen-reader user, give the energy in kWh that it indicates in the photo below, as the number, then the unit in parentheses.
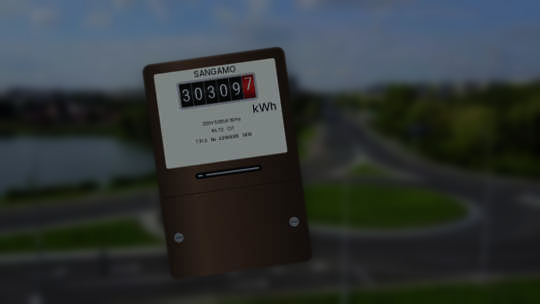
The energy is 30309.7 (kWh)
